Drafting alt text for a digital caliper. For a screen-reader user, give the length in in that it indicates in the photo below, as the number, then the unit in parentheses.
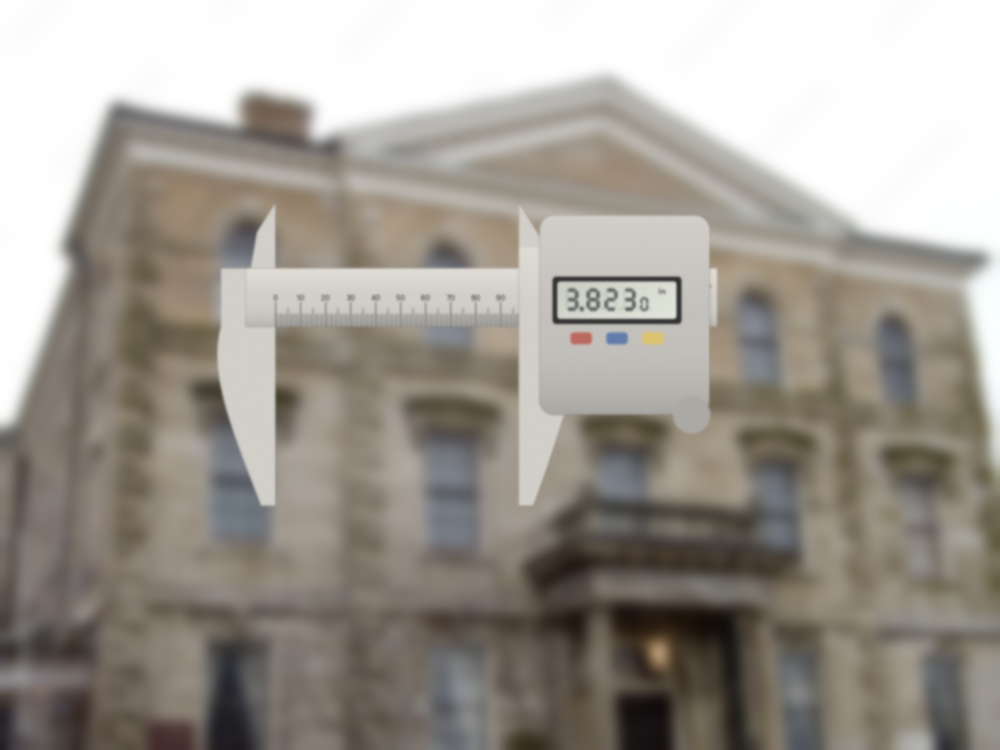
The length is 3.8230 (in)
